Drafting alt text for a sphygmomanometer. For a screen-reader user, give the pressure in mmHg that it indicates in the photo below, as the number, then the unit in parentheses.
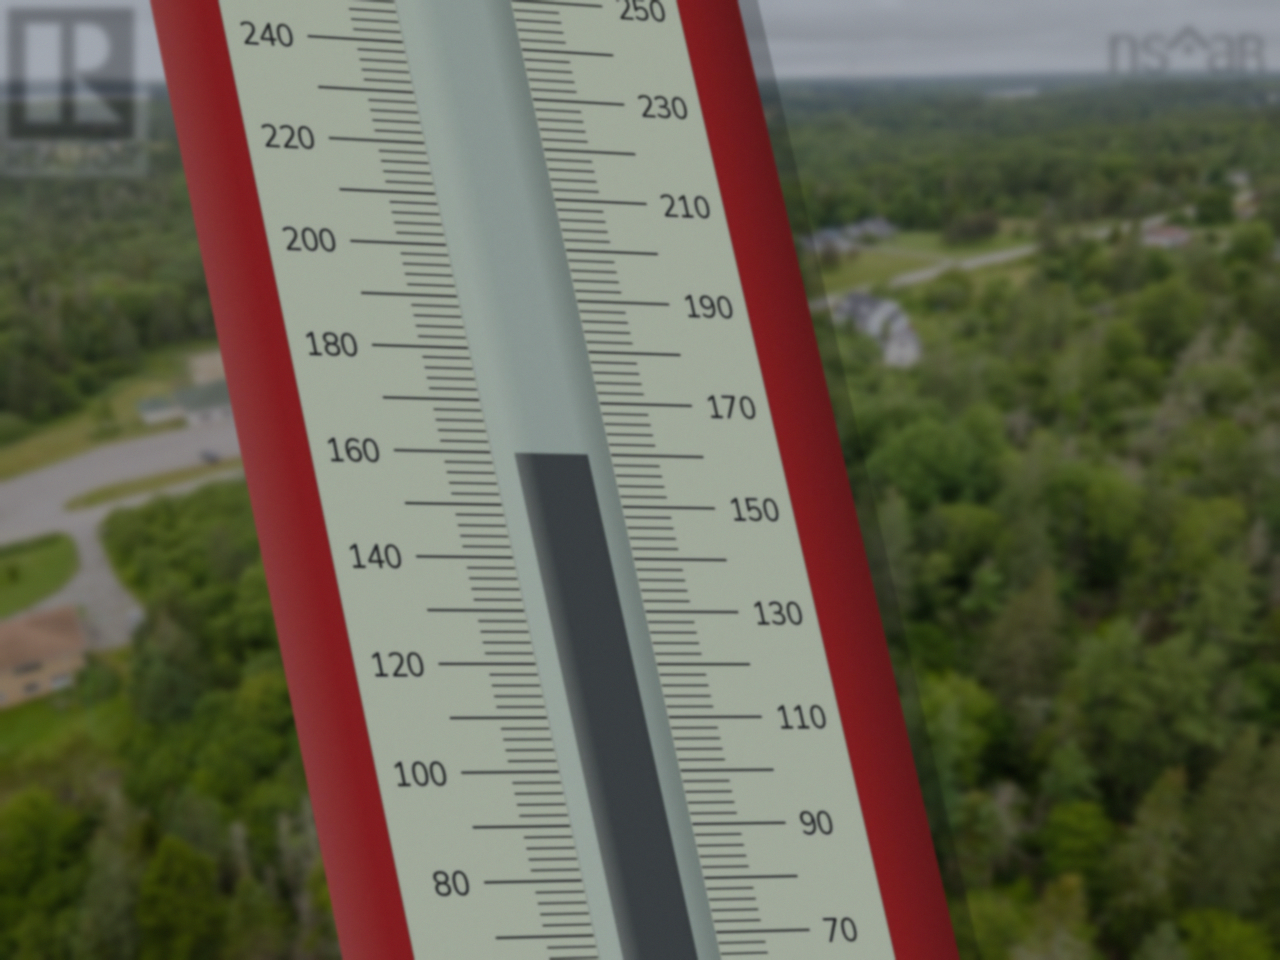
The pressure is 160 (mmHg)
